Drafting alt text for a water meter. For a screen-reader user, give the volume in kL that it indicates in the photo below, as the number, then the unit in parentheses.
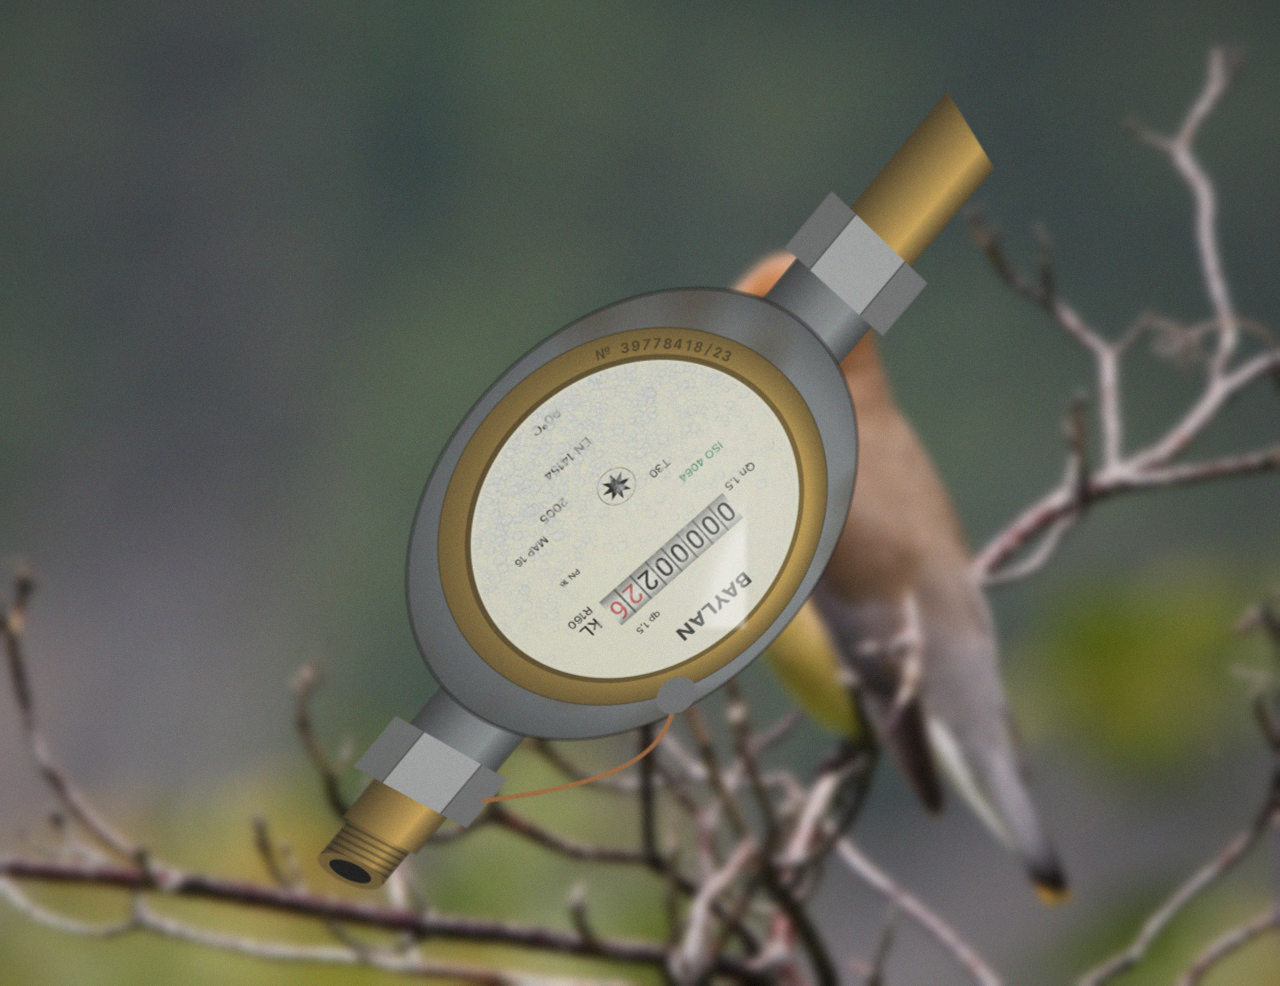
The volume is 2.26 (kL)
